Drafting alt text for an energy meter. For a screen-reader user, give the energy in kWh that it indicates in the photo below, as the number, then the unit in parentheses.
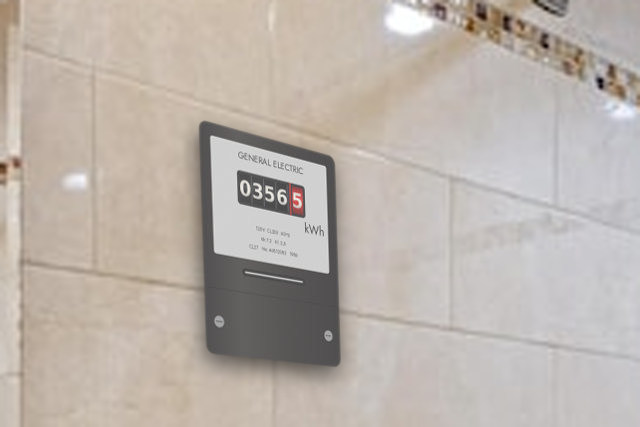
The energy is 356.5 (kWh)
